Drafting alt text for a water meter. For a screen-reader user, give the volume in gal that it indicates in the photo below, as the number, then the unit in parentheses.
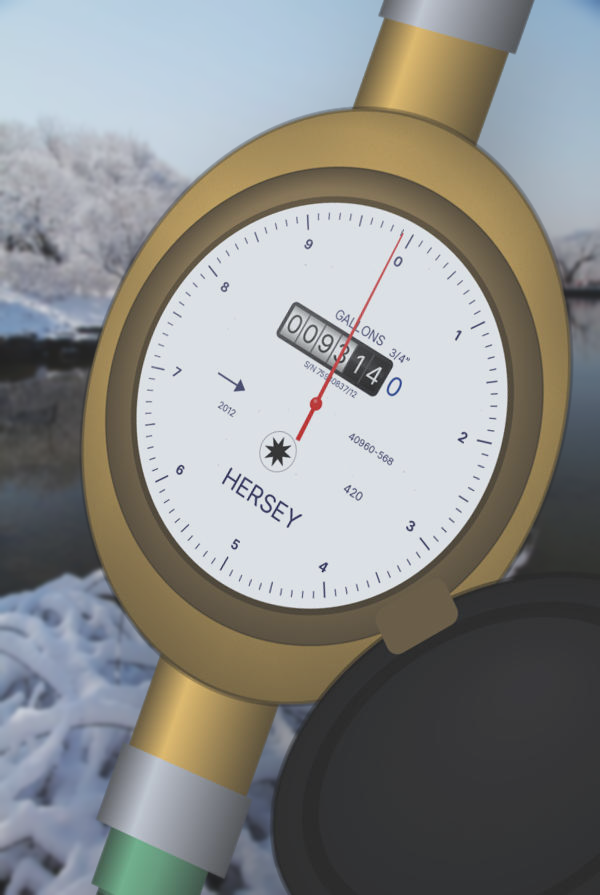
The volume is 93139.9 (gal)
